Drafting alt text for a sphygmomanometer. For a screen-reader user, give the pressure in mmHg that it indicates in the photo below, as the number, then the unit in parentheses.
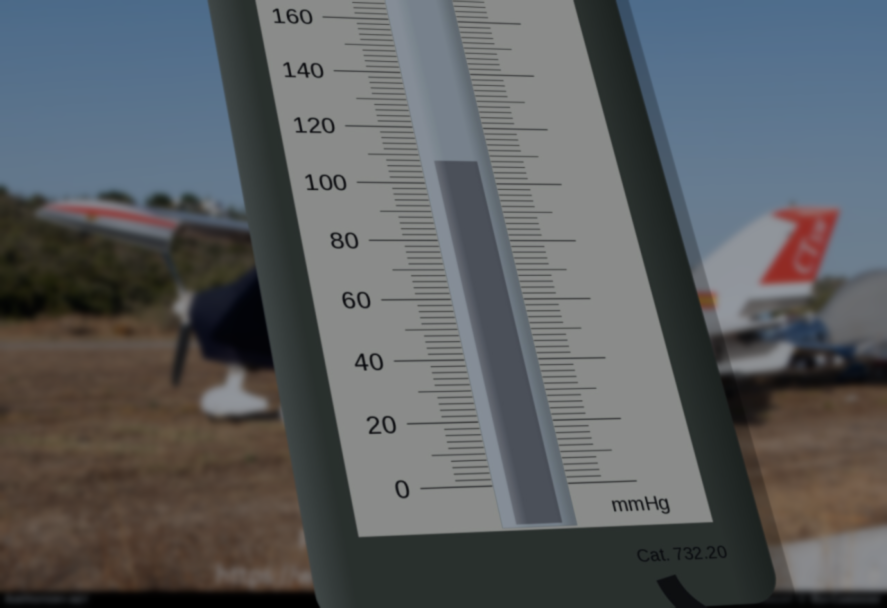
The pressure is 108 (mmHg)
